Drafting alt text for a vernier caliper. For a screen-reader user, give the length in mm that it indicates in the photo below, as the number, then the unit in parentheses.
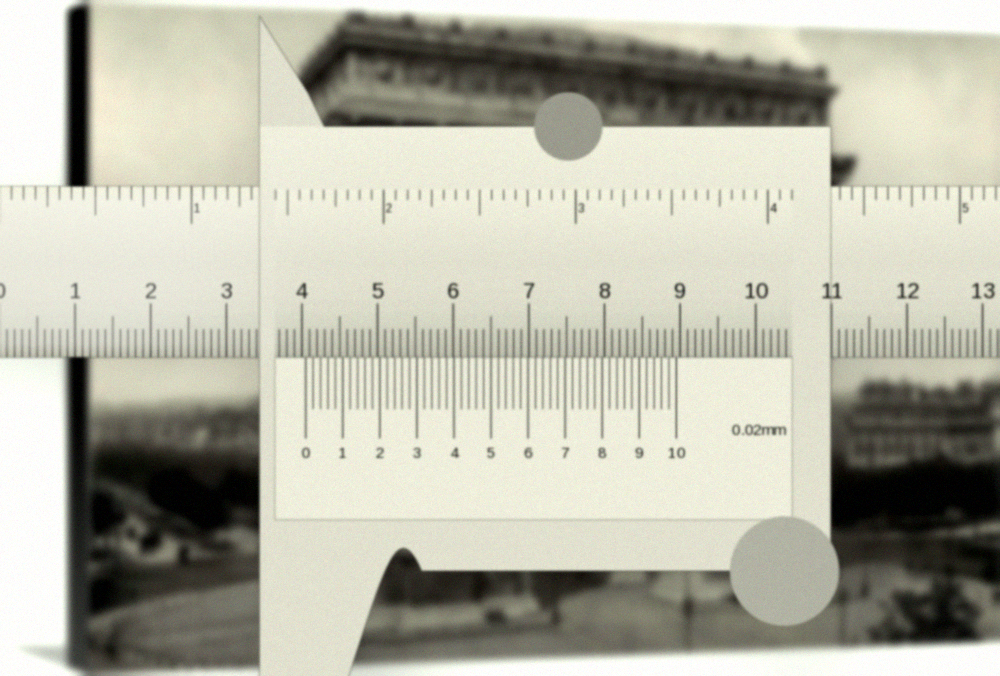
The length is 40.5 (mm)
